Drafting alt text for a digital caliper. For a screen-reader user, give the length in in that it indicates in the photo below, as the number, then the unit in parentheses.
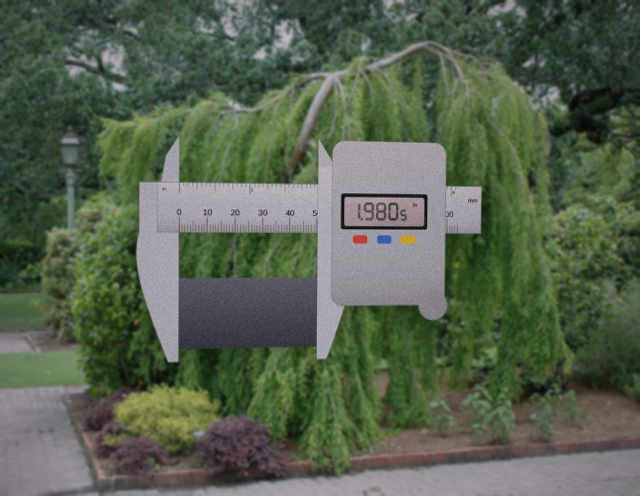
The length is 1.9805 (in)
